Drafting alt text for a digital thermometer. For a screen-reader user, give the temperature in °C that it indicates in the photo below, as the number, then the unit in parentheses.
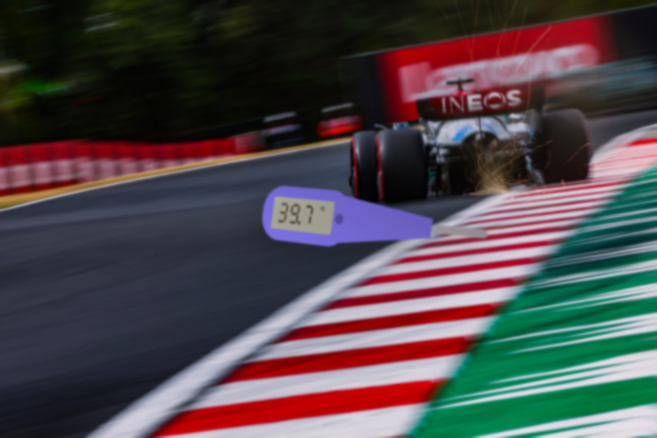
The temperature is 39.7 (°C)
